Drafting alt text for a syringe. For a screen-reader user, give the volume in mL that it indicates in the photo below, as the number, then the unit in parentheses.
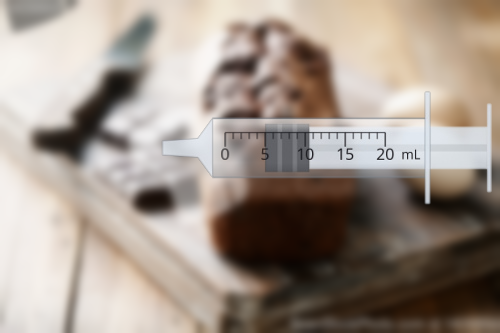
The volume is 5 (mL)
